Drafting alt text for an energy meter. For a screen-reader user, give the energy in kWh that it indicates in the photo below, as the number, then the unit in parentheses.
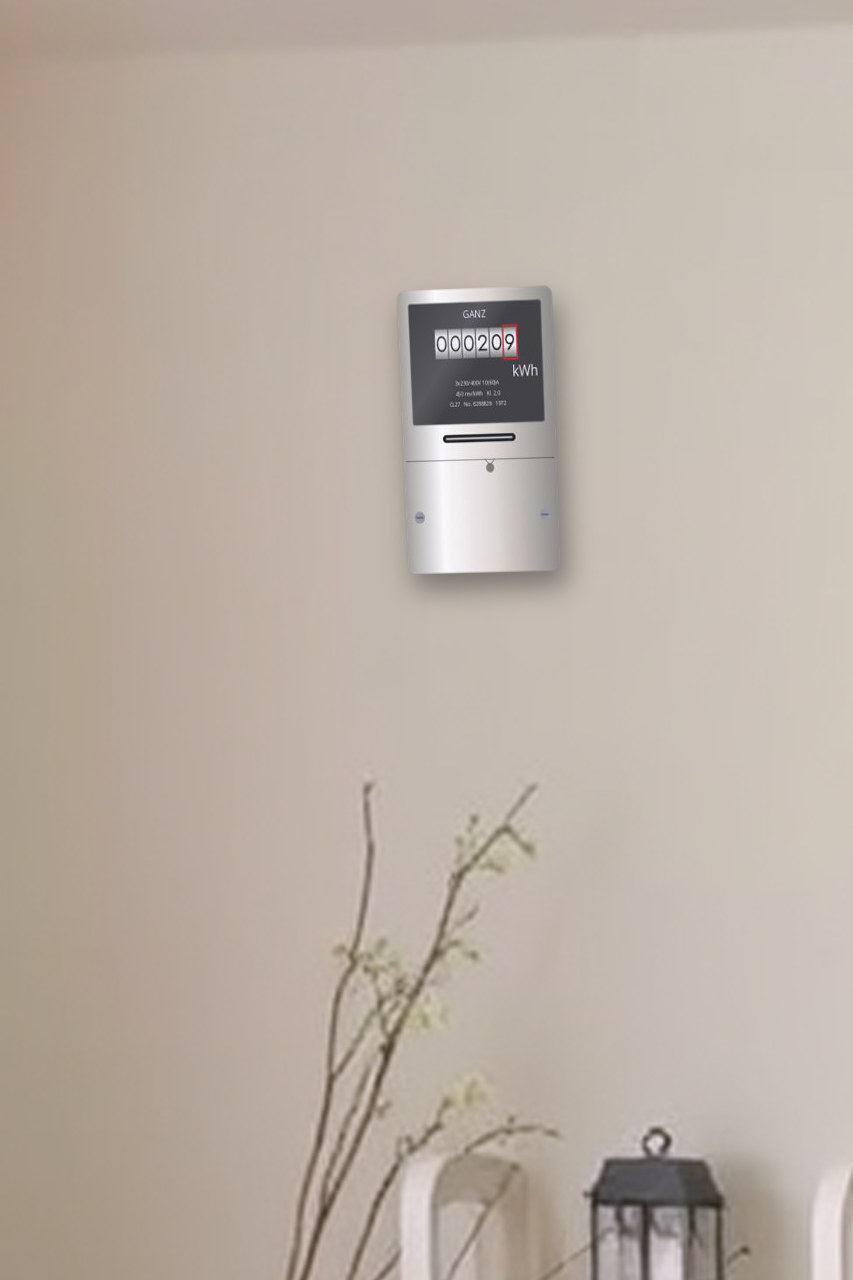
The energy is 20.9 (kWh)
